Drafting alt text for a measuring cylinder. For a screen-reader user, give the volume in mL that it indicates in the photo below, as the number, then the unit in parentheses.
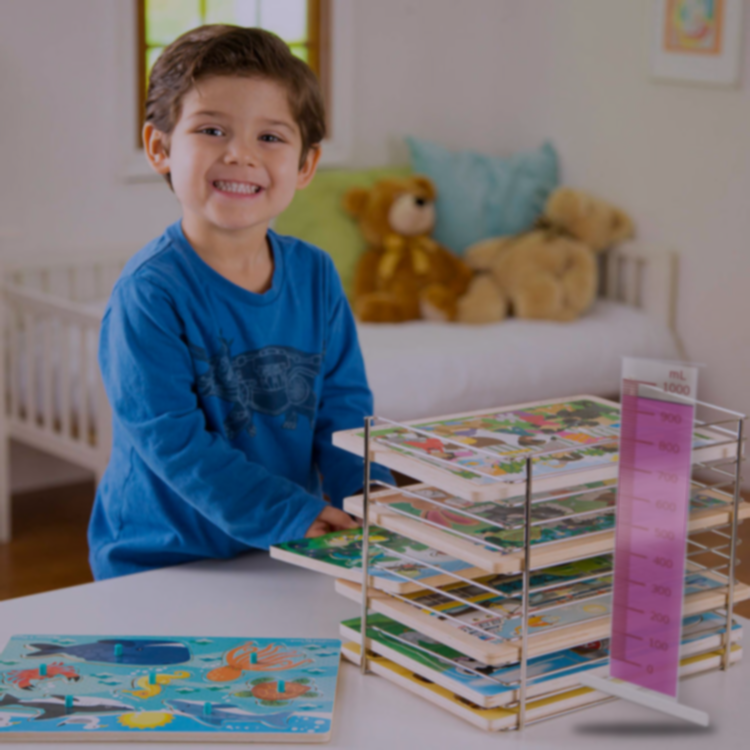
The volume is 950 (mL)
